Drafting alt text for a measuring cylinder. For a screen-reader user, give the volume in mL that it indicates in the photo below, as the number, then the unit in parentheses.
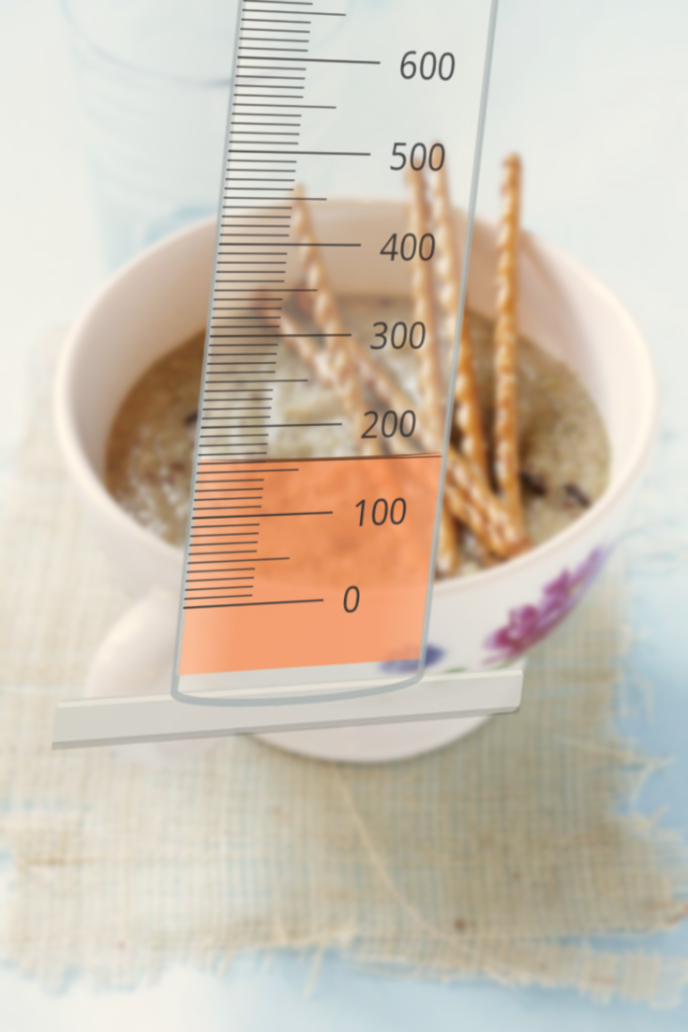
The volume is 160 (mL)
